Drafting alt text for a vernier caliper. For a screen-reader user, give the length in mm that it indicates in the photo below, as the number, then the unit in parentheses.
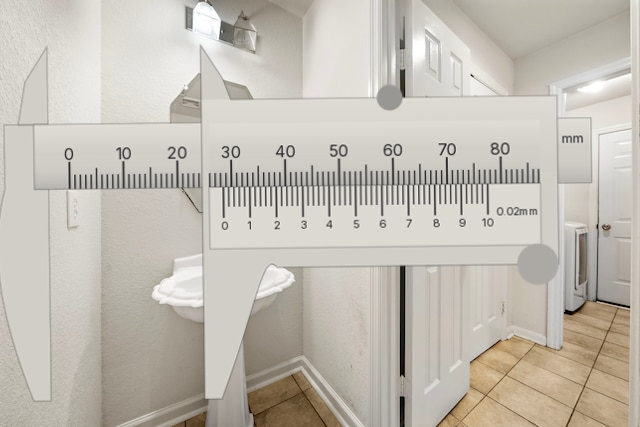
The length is 28.5 (mm)
